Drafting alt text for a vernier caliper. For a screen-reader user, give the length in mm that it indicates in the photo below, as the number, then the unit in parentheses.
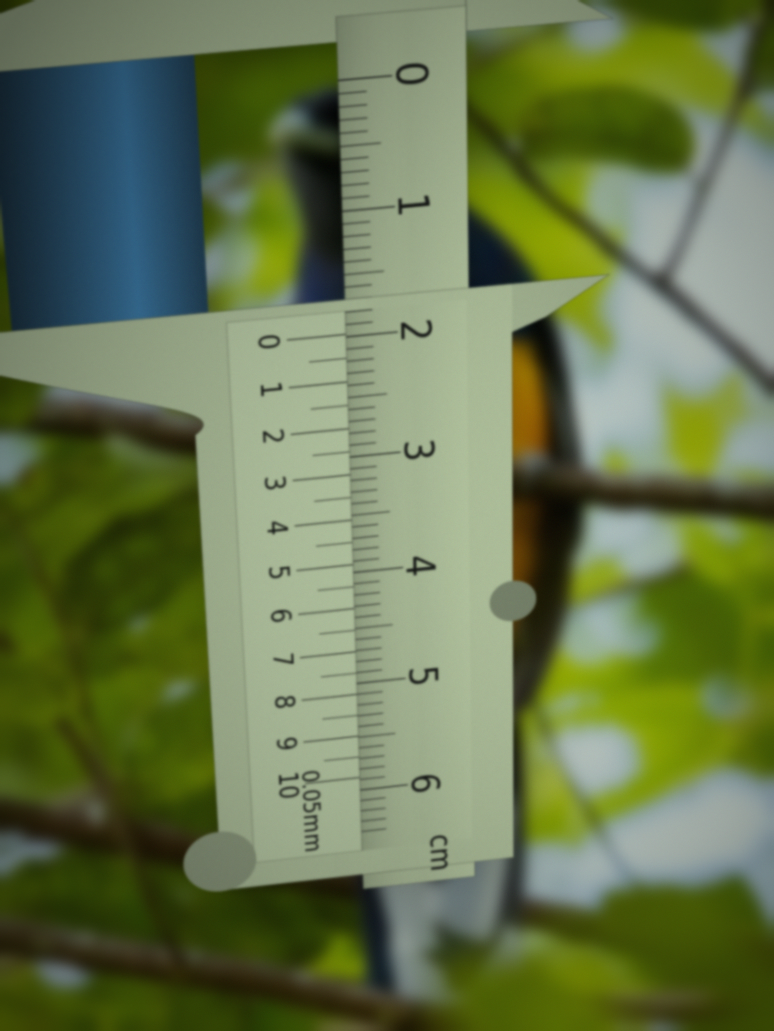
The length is 19.8 (mm)
